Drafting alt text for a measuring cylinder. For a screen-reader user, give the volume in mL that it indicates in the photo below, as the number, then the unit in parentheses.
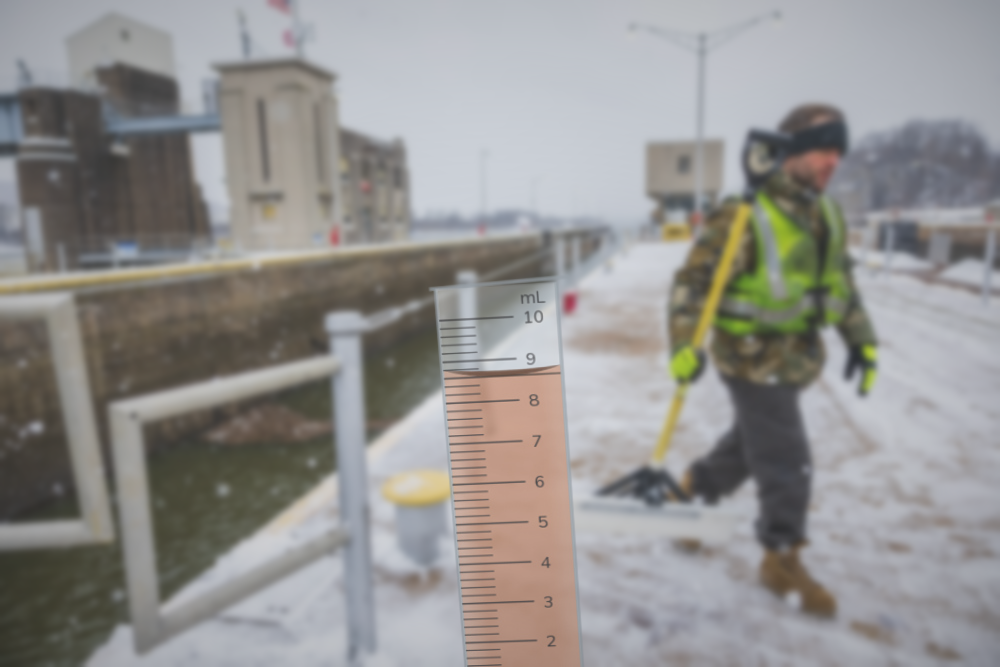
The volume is 8.6 (mL)
